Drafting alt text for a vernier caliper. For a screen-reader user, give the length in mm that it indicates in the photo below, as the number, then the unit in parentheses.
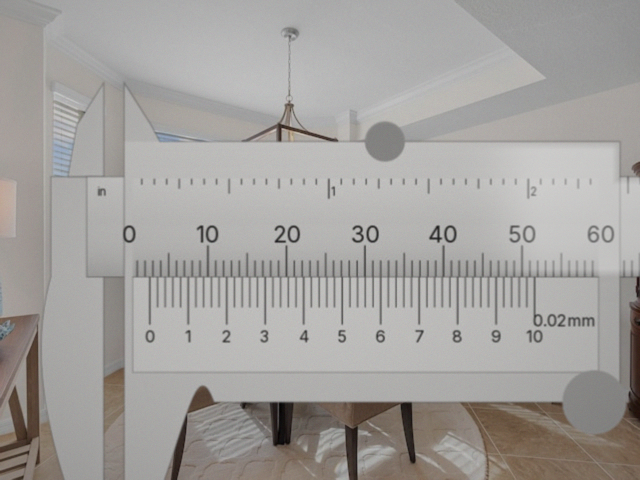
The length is 2.6 (mm)
